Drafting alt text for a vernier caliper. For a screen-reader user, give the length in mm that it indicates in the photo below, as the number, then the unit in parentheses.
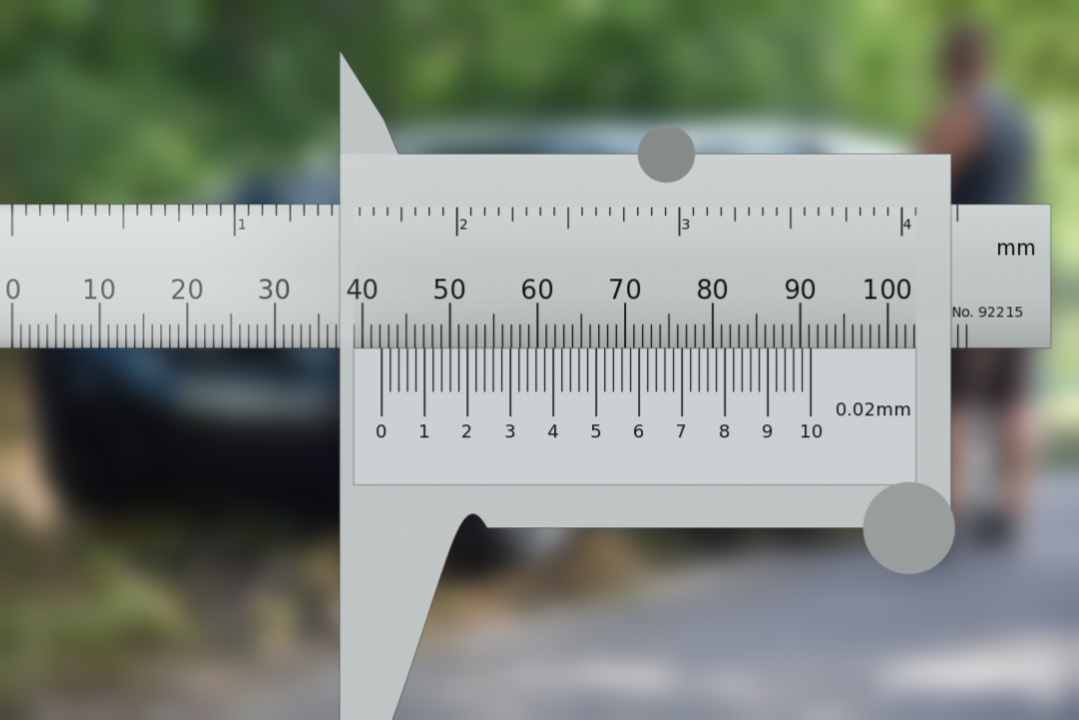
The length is 42.2 (mm)
